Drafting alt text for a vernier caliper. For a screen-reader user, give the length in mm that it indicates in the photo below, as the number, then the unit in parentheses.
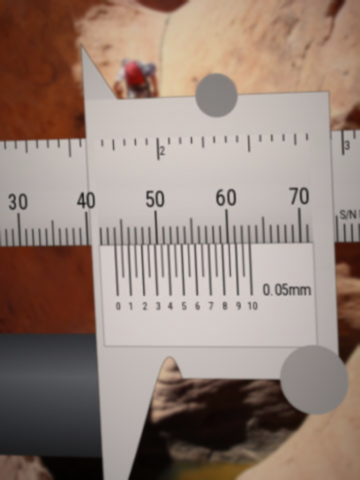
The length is 44.0 (mm)
